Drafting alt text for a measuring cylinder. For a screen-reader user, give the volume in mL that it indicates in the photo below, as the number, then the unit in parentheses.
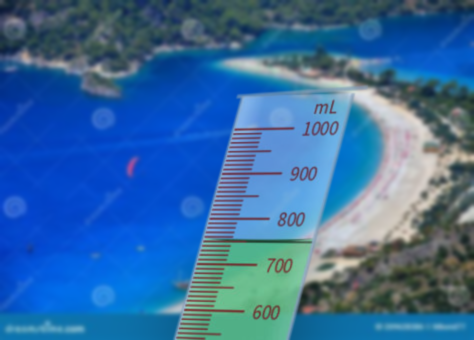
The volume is 750 (mL)
